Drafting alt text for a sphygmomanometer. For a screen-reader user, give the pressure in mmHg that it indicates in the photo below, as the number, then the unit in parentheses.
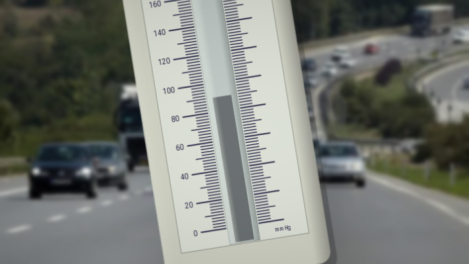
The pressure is 90 (mmHg)
